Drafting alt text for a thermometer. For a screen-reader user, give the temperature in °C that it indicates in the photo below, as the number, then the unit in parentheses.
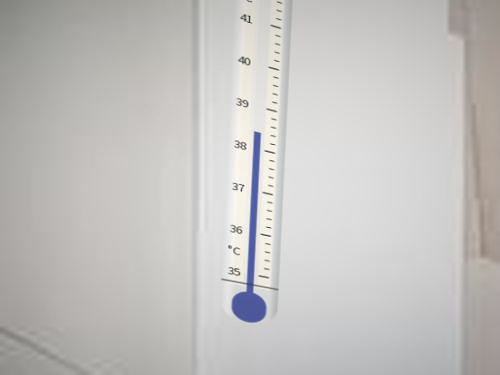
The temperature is 38.4 (°C)
